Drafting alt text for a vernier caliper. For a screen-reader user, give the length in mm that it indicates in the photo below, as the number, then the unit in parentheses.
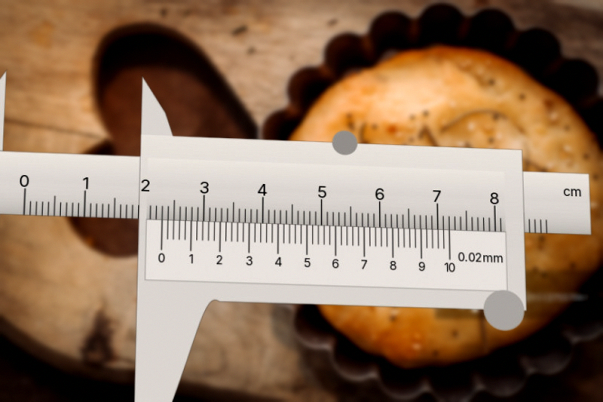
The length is 23.0 (mm)
